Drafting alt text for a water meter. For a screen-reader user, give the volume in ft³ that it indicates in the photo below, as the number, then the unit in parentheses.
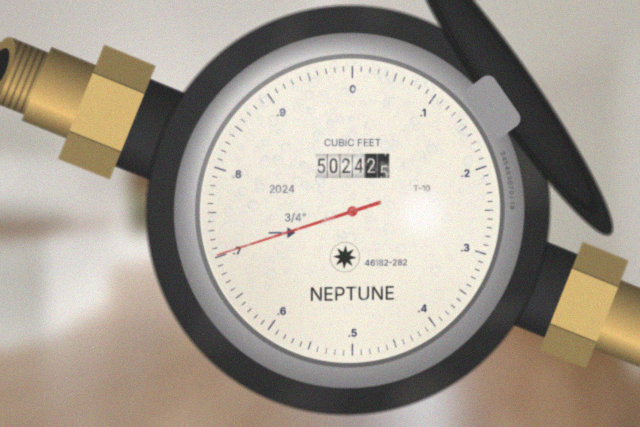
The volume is 502424.70 (ft³)
